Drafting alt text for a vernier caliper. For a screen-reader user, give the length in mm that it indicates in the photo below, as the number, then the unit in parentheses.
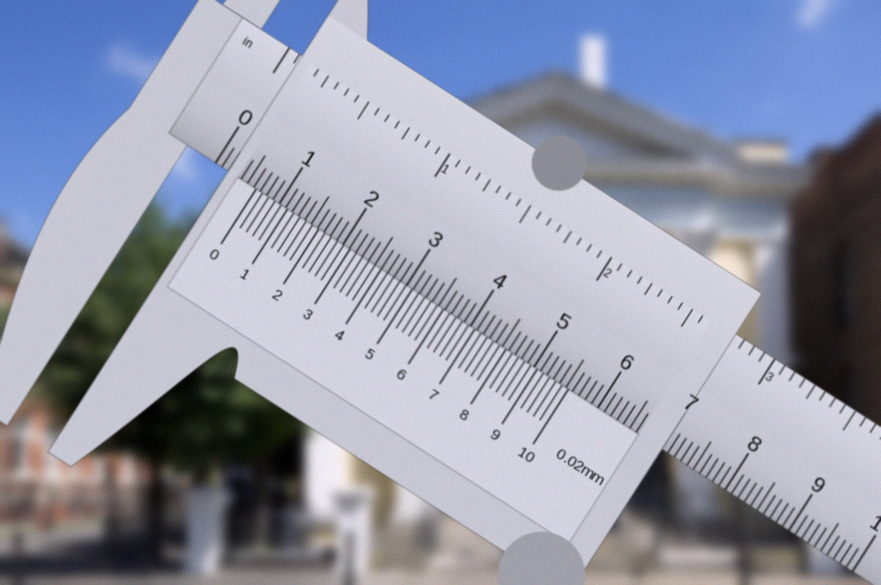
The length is 6.4 (mm)
